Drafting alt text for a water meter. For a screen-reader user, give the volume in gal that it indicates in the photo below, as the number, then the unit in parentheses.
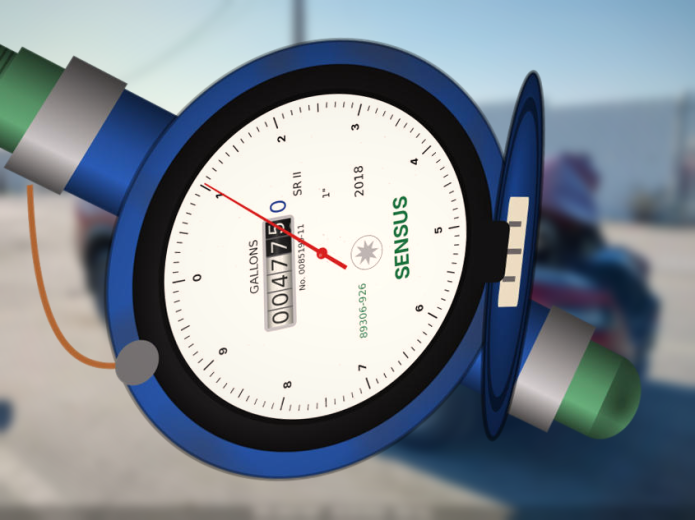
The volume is 47751.0 (gal)
